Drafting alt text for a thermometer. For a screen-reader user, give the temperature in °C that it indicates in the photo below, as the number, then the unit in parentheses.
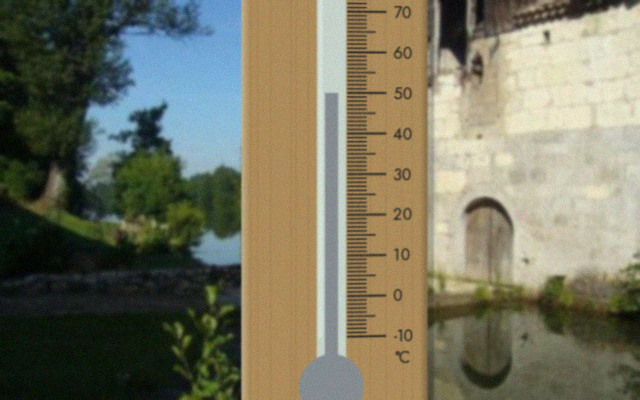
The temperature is 50 (°C)
